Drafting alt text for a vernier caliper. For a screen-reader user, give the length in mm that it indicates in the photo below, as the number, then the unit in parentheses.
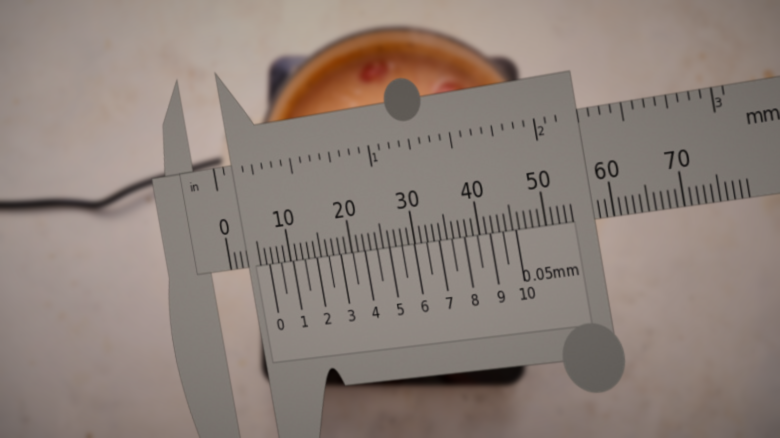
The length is 6.5 (mm)
